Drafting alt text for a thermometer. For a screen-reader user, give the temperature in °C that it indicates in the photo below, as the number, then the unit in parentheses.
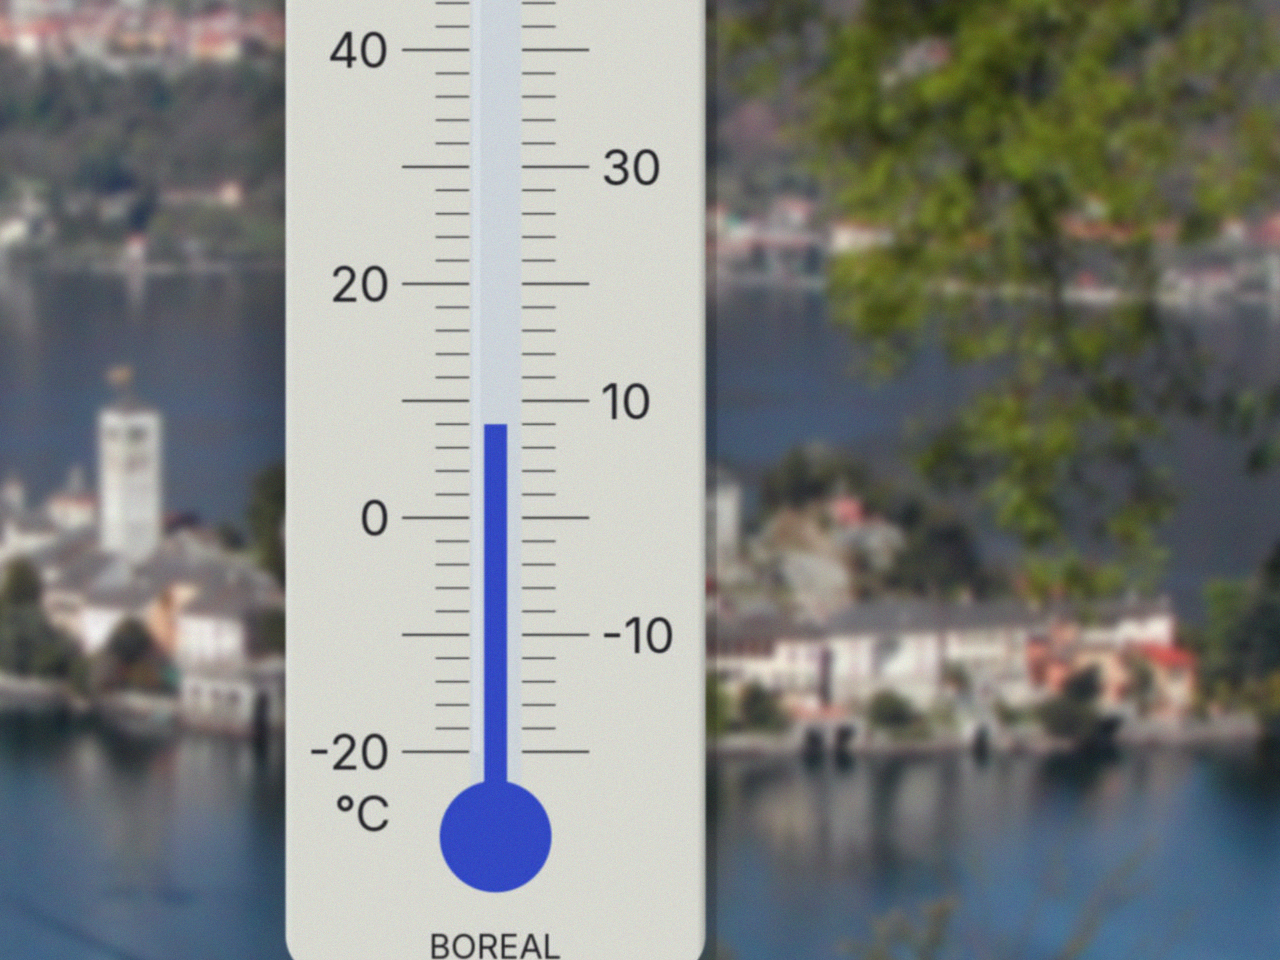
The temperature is 8 (°C)
